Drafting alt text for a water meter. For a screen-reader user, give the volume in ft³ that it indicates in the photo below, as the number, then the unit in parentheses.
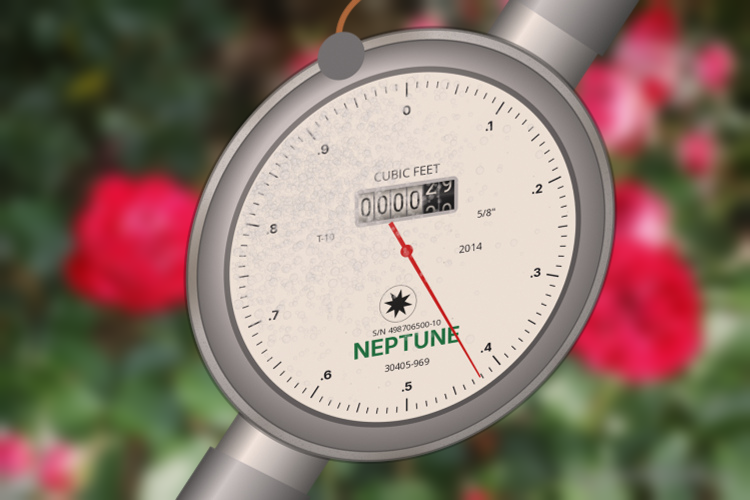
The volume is 29.42 (ft³)
